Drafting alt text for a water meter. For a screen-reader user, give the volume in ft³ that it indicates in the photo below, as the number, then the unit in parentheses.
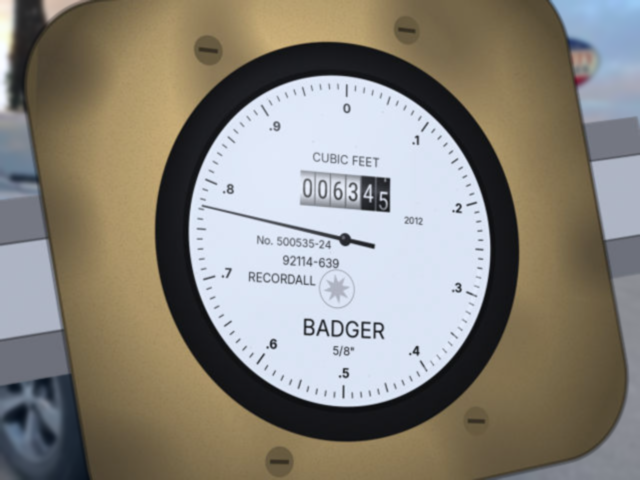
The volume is 6344.77 (ft³)
